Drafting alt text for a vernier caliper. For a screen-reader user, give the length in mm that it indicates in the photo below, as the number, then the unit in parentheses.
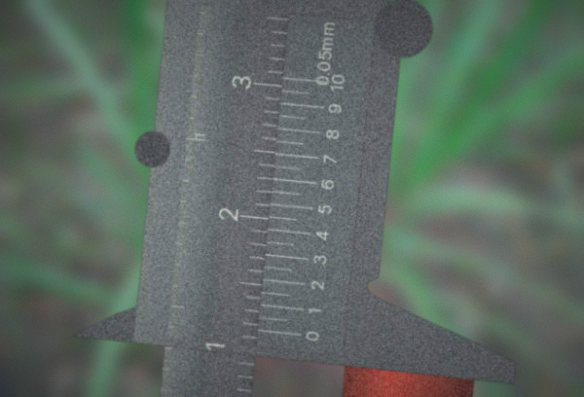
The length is 11.6 (mm)
